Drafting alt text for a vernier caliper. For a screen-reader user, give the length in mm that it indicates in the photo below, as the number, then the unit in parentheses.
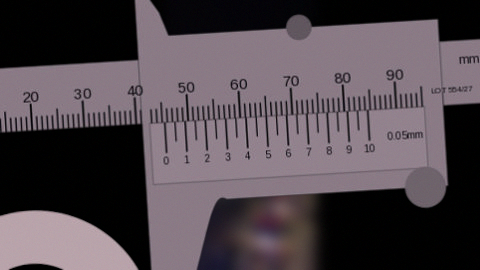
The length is 45.5 (mm)
